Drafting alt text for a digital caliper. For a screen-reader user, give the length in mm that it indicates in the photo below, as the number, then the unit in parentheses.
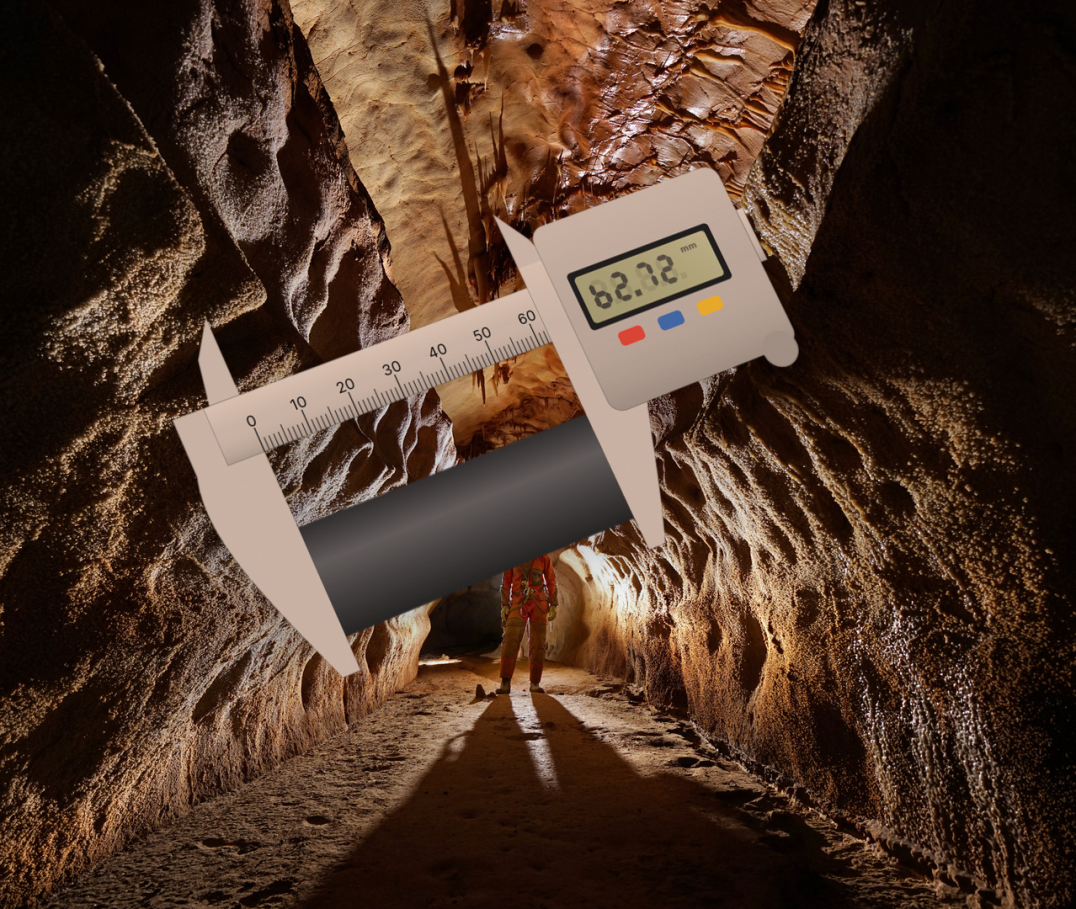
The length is 62.72 (mm)
